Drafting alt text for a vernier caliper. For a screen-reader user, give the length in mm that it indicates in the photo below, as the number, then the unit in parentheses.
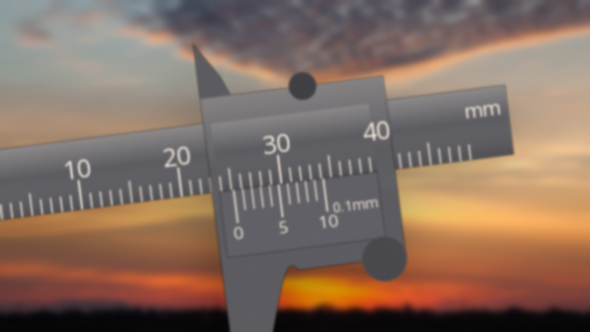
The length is 25.2 (mm)
